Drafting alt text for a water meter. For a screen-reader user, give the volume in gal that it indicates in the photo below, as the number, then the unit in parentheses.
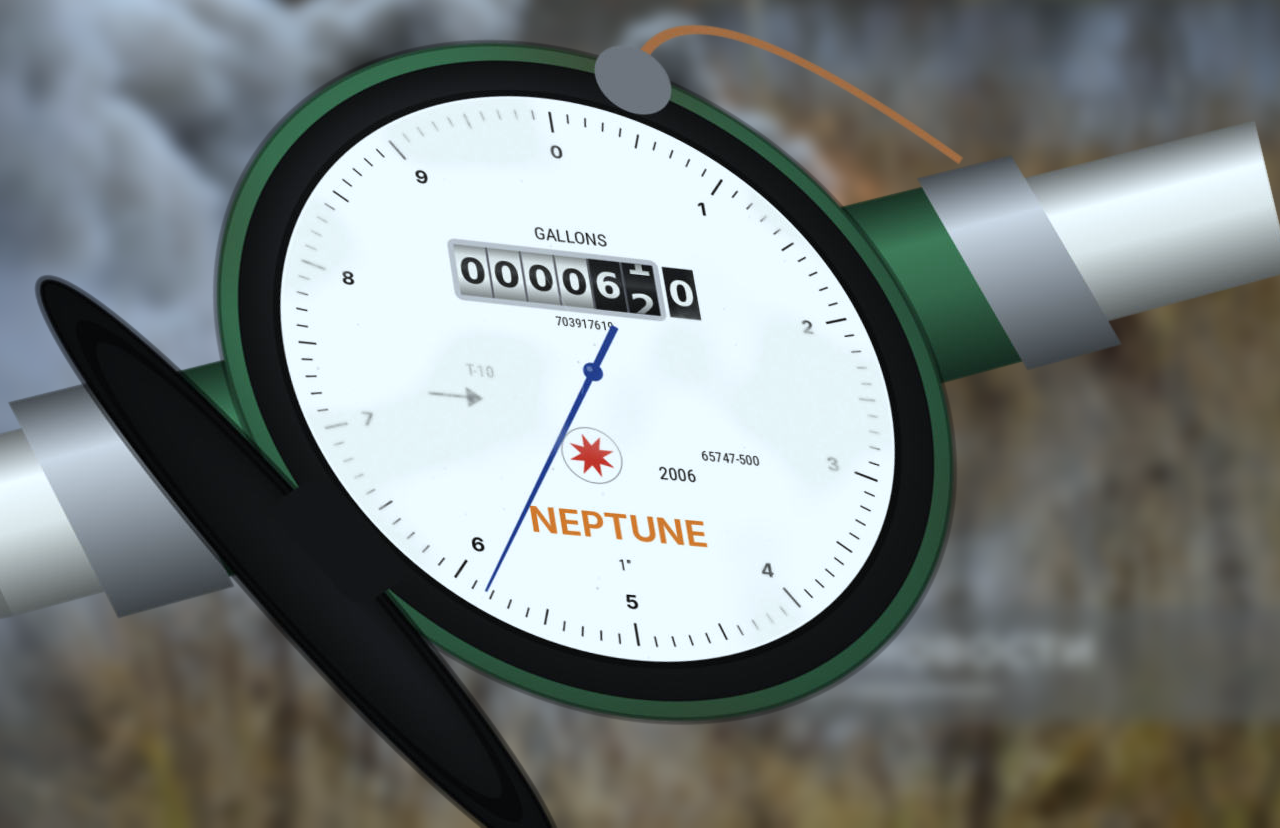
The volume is 615.8 (gal)
